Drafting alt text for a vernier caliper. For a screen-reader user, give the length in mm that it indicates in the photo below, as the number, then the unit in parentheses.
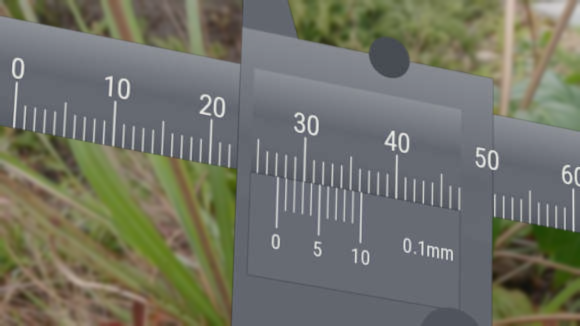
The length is 27.2 (mm)
